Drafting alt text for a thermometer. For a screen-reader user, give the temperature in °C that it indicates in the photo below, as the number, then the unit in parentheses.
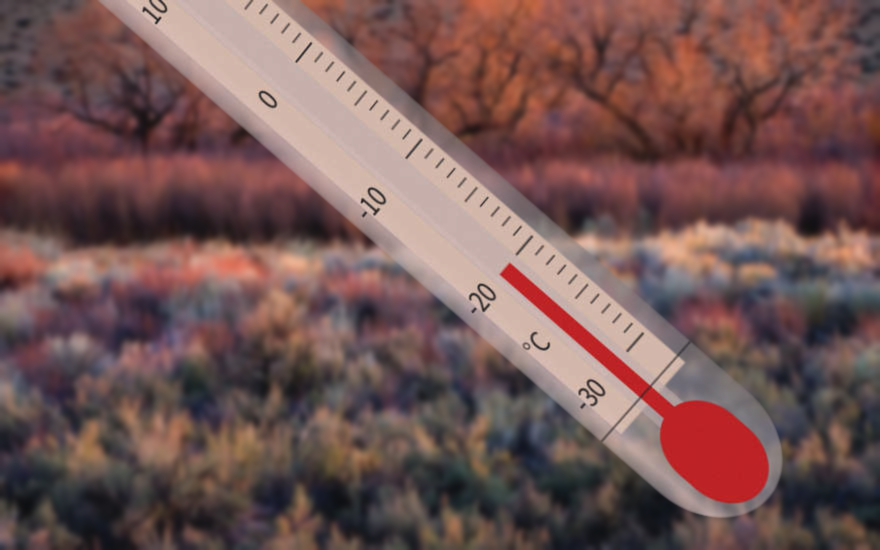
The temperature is -20 (°C)
